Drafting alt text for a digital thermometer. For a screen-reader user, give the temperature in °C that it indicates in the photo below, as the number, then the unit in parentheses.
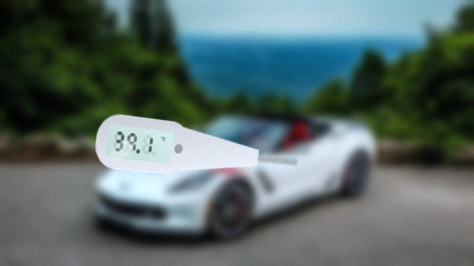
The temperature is 39.1 (°C)
